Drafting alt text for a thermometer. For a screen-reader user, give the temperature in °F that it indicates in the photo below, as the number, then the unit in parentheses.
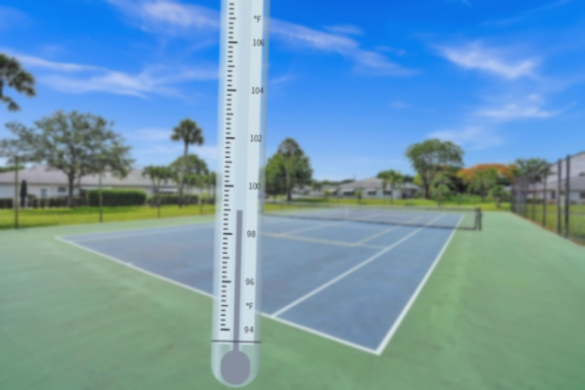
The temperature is 99 (°F)
